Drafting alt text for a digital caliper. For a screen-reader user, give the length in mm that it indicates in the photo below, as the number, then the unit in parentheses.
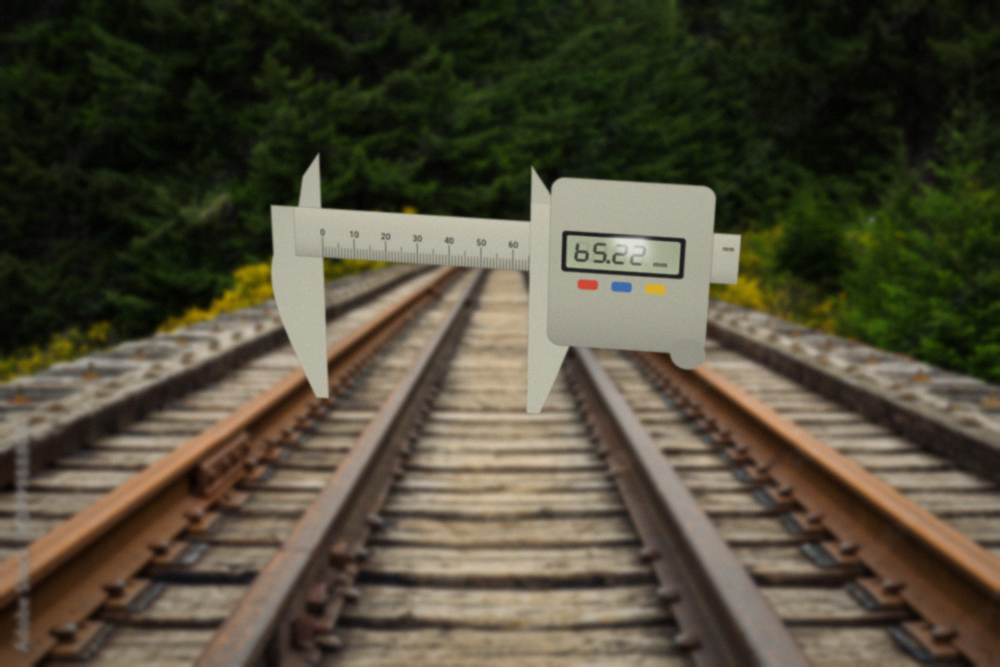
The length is 65.22 (mm)
